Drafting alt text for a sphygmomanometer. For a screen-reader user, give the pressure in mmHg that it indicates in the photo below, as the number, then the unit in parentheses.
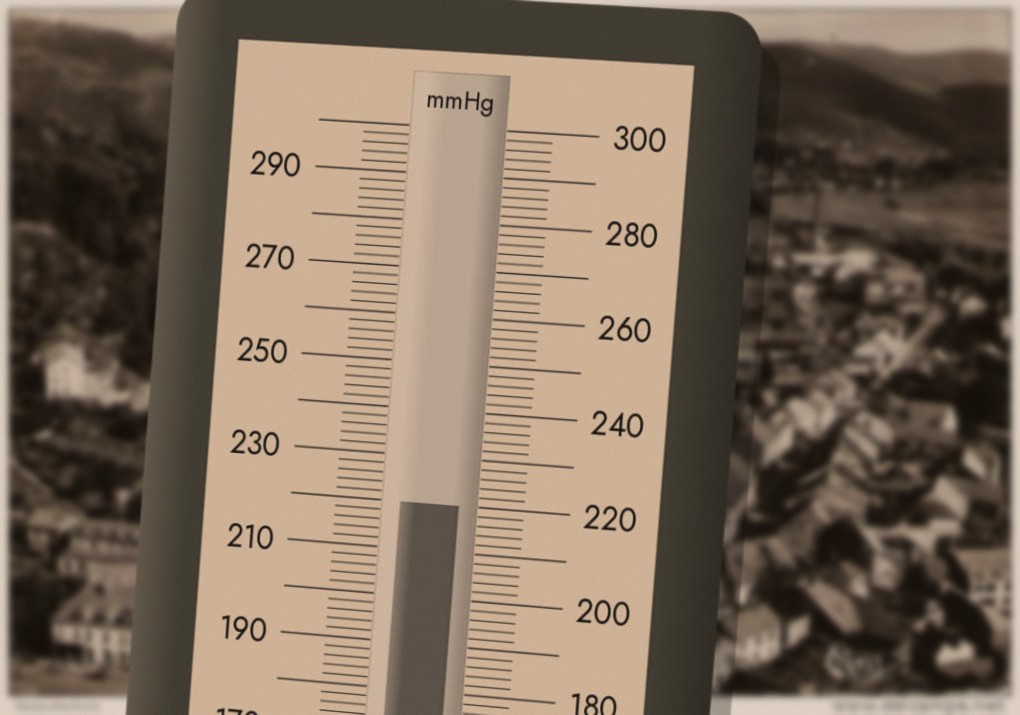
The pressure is 220 (mmHg)
